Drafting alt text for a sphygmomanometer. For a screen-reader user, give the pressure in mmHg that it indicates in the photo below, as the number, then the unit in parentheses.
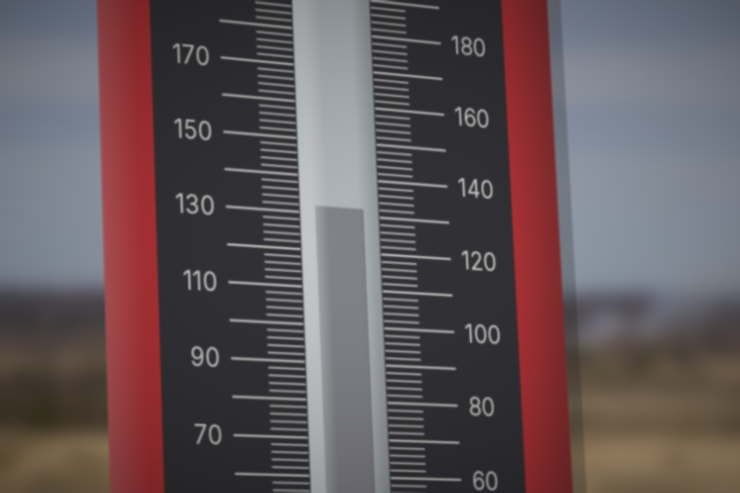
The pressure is 132 (mmHg)
